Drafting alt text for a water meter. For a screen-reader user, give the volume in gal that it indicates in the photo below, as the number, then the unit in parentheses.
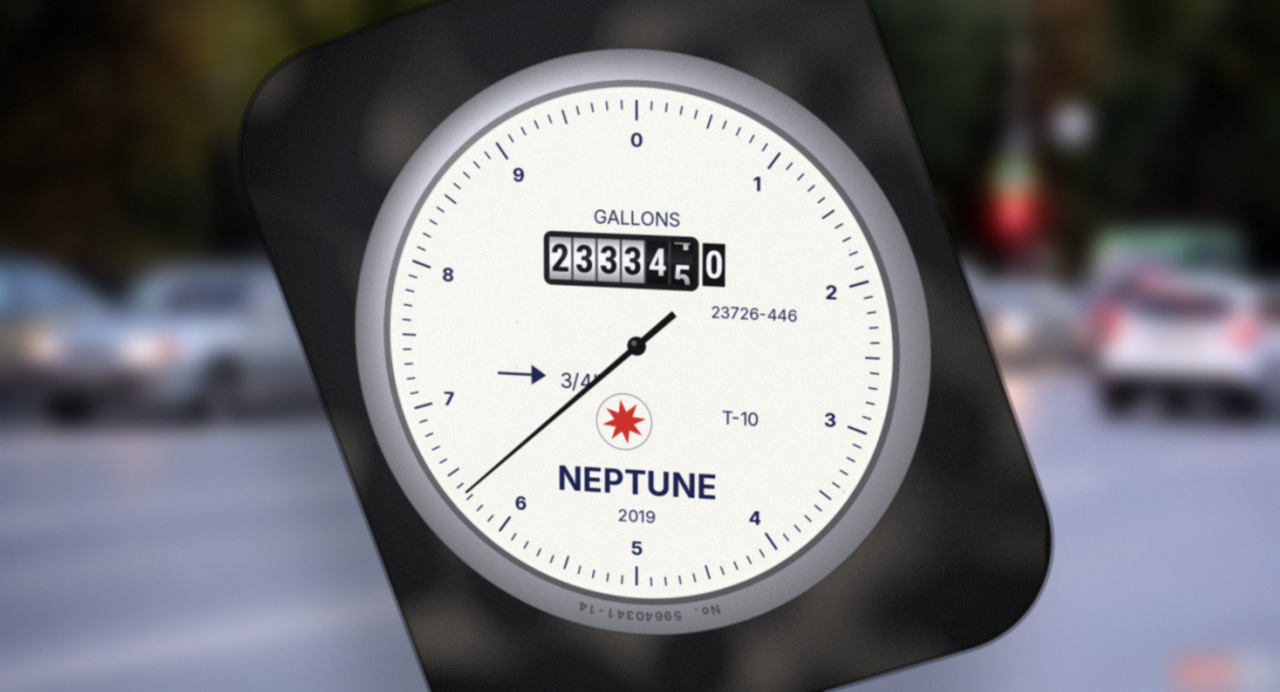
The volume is 2333446.3 (gal)
